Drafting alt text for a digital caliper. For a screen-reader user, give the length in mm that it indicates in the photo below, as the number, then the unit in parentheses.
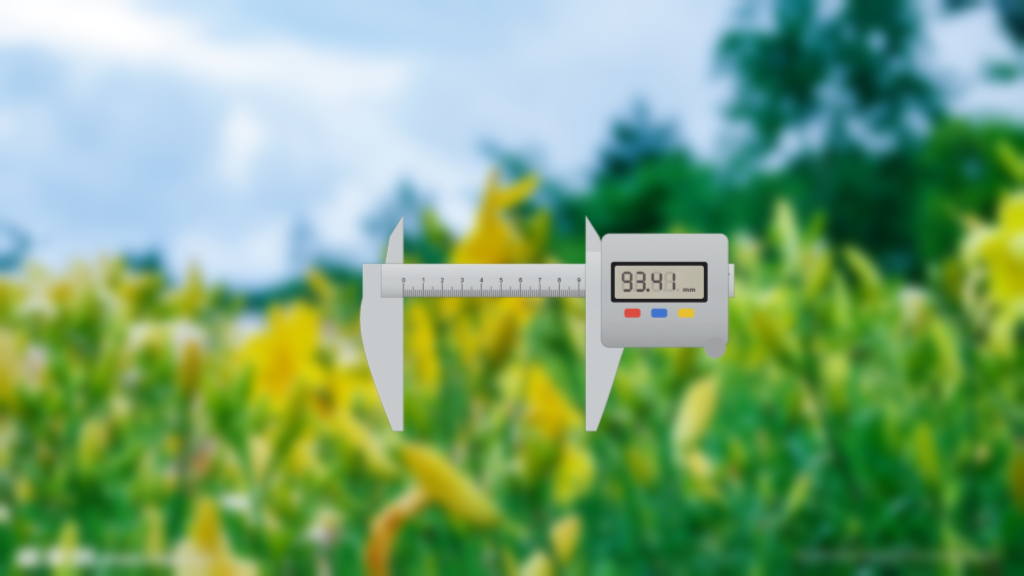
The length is 93.41 (mm)
